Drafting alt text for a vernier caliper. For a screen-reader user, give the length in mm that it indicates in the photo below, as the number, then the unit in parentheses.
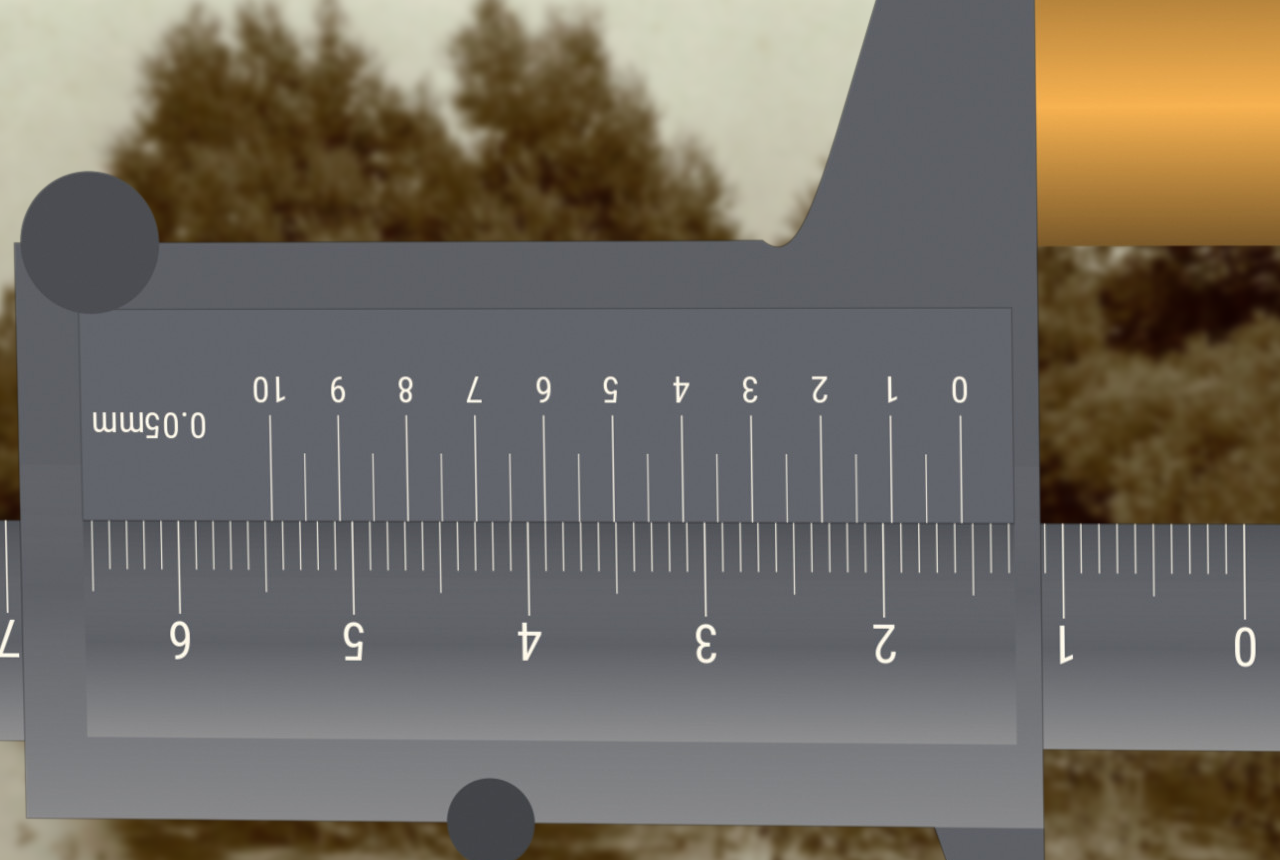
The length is 15.6 (mm)
